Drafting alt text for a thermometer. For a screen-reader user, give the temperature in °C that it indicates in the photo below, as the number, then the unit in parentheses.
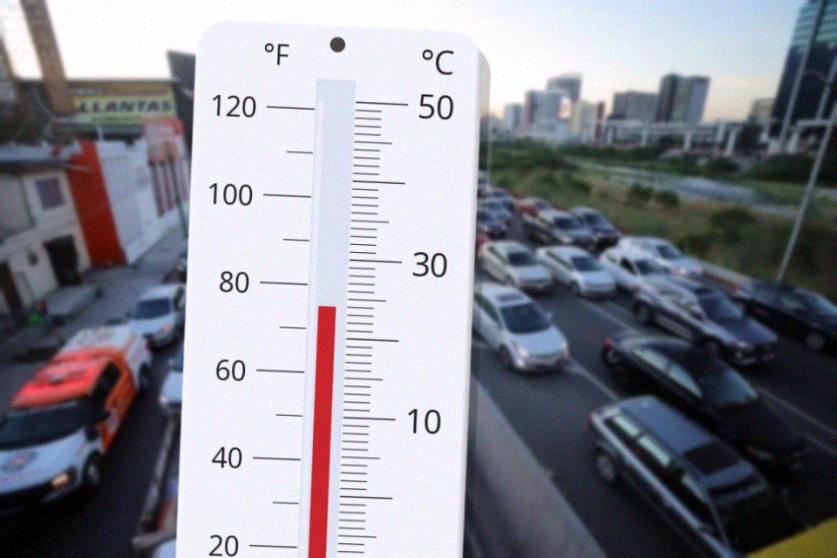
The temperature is 24 (°C)
